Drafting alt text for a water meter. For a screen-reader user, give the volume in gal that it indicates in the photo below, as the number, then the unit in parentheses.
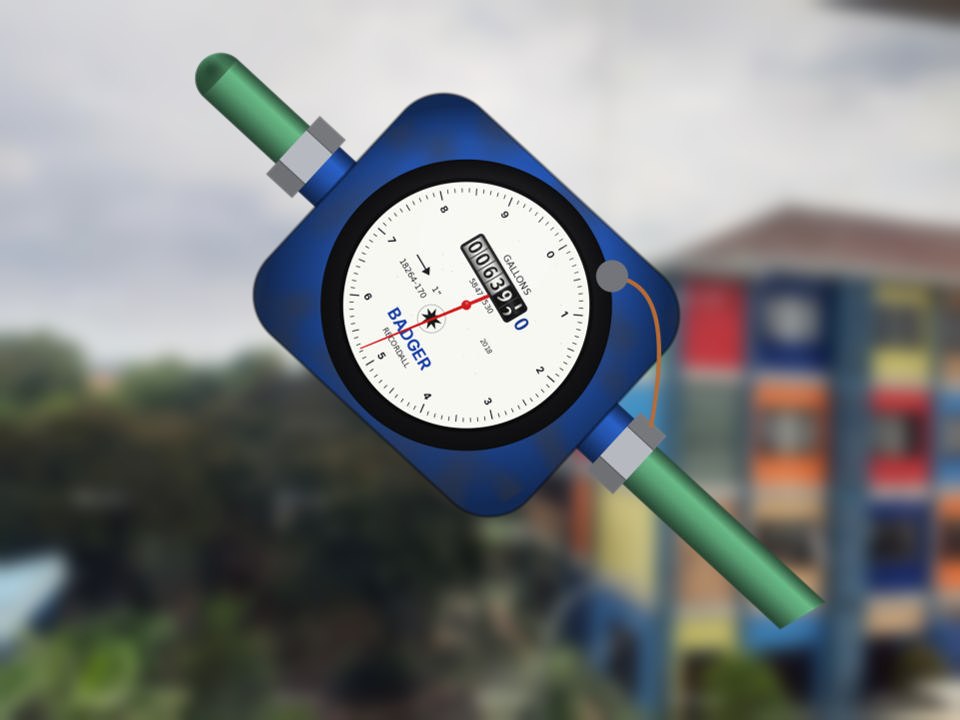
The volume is 63915.2 (gal)
